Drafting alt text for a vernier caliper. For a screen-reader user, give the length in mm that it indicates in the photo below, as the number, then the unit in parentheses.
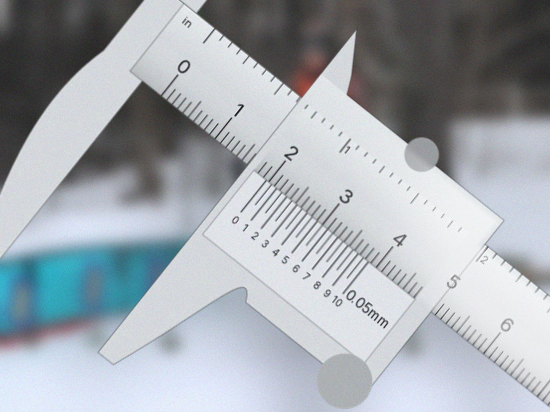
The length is 19.6 (mm)
